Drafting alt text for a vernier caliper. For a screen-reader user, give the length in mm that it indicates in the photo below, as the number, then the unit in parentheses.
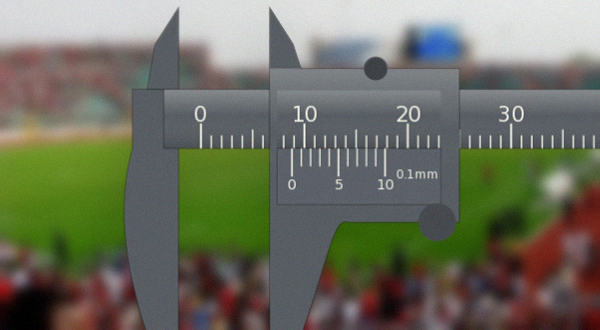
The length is 8.8 (mm)
